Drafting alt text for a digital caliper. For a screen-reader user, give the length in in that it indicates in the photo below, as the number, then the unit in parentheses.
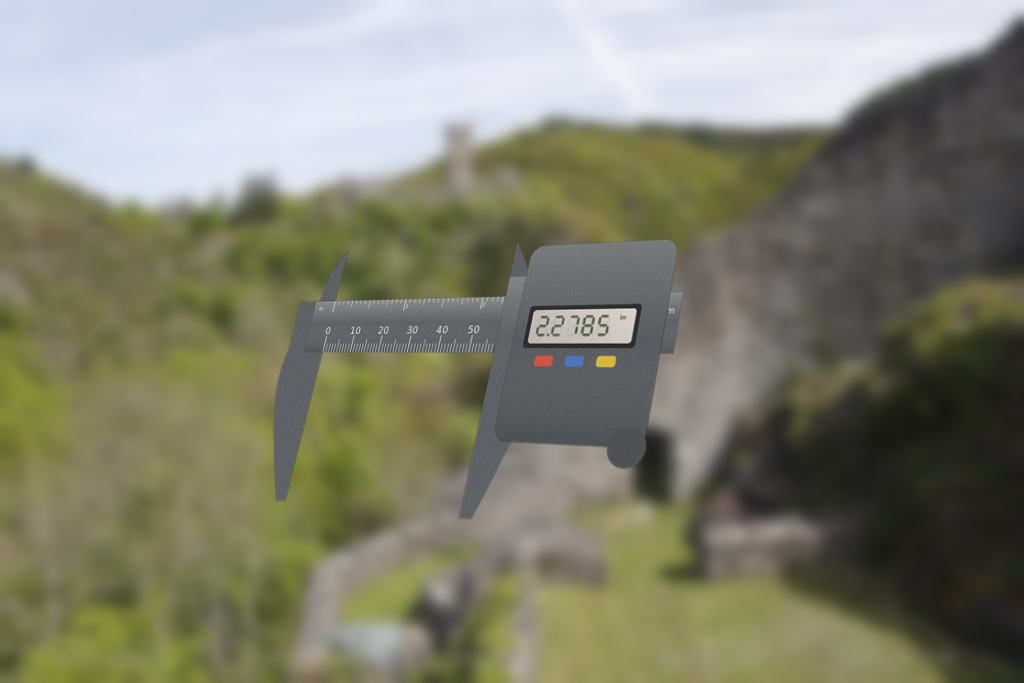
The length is 2.2785 (in)
